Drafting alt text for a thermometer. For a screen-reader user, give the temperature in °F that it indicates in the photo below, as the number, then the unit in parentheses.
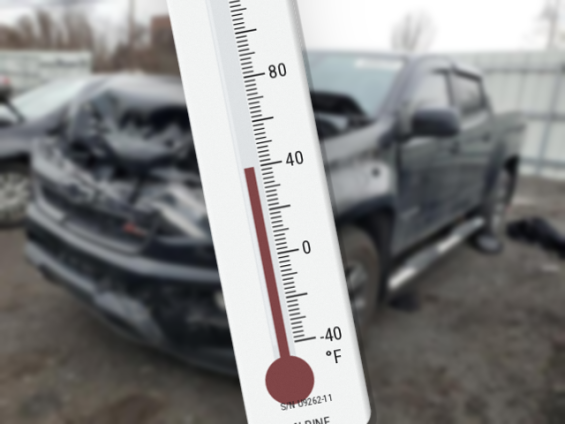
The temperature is 40 (°F)
